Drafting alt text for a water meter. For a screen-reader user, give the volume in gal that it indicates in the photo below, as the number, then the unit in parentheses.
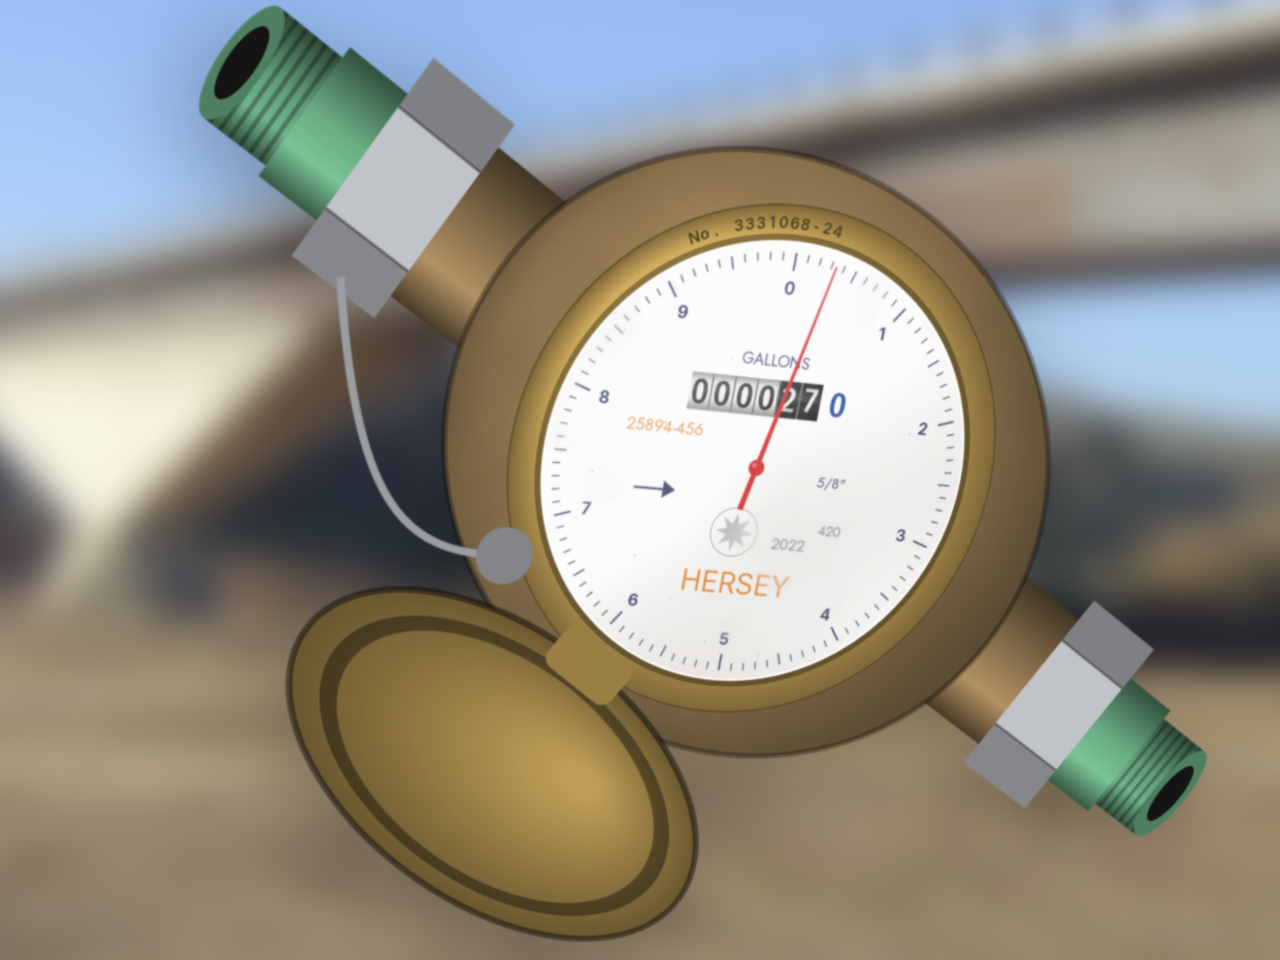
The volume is 270.3 (gal)
